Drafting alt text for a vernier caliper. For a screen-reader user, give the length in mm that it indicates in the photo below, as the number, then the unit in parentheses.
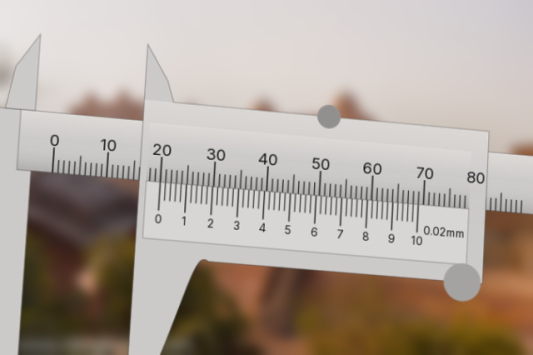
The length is 20.0 (mm)
